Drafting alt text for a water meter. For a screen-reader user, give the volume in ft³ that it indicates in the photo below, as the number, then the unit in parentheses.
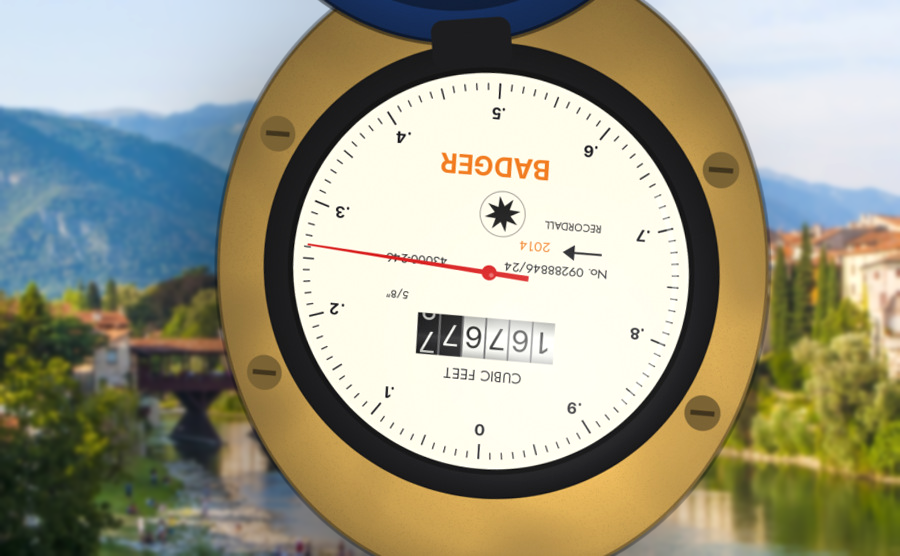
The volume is 167677.26 (ft³)
